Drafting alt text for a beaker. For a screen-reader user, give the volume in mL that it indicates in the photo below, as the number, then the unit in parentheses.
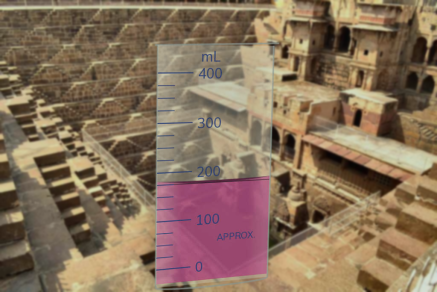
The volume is 175 (mL)
